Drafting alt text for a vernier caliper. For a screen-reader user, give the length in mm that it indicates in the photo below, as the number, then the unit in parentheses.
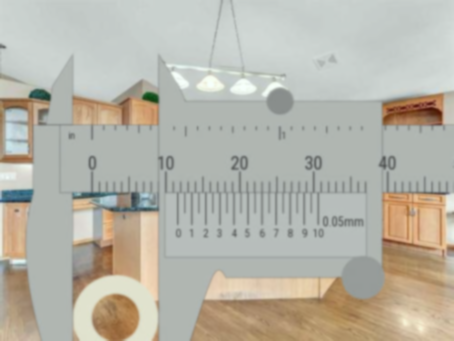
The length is 11.6 (mm)
